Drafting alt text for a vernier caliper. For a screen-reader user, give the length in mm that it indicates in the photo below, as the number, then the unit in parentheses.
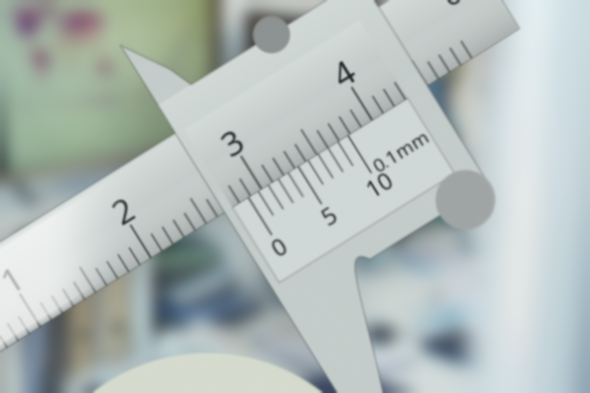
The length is 28.8 (mm)
